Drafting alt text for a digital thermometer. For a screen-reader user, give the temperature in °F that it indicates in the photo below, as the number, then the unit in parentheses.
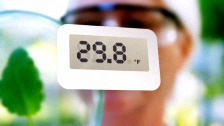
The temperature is 29.8 (°F)
